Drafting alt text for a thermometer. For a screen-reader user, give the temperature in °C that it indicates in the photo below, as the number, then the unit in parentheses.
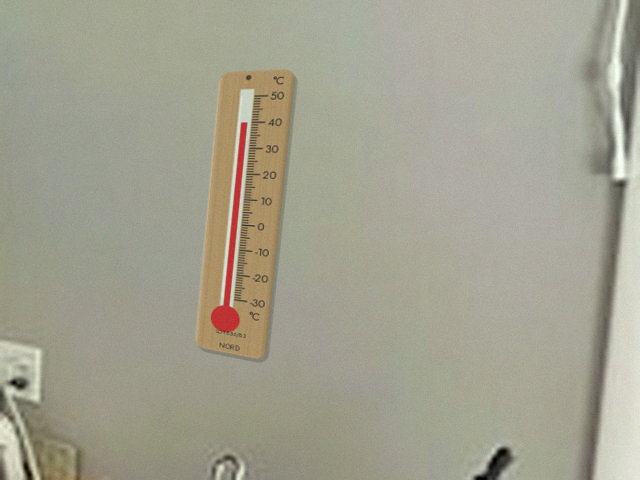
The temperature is 40 (°C)
